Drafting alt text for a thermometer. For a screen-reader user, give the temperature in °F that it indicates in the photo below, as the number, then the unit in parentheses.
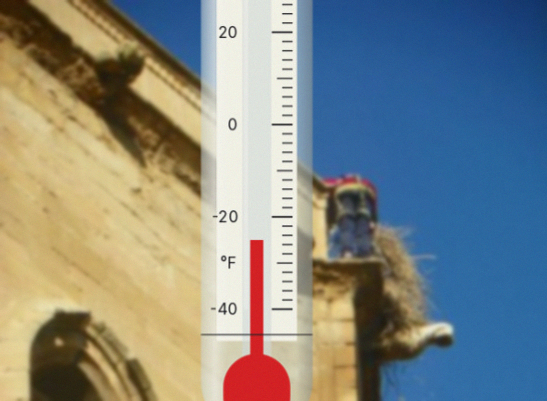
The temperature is -25 (°F)
